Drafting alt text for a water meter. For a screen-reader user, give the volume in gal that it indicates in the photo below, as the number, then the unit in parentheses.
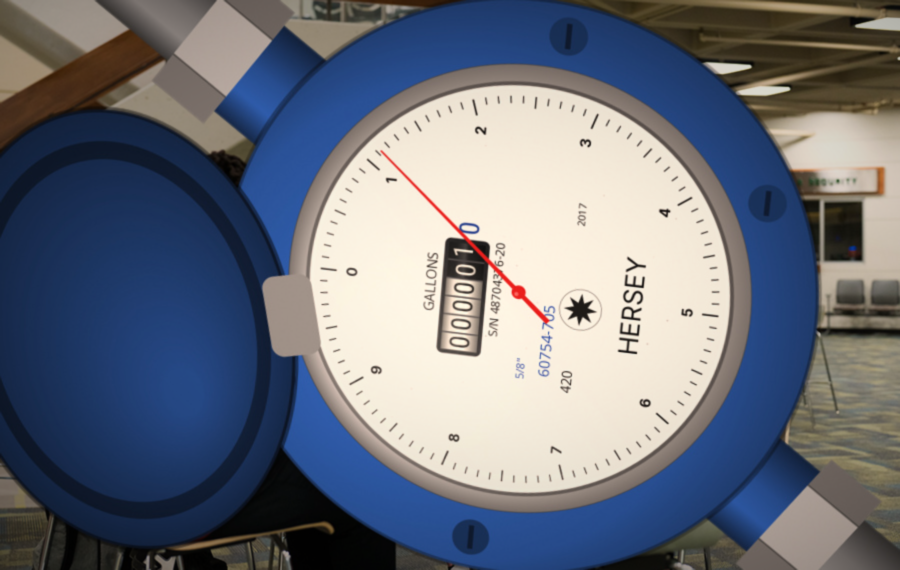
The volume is 11.1 (gal)
